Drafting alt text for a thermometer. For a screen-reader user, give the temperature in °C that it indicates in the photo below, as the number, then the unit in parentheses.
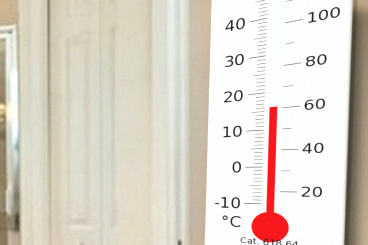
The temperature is 16 (°C)
